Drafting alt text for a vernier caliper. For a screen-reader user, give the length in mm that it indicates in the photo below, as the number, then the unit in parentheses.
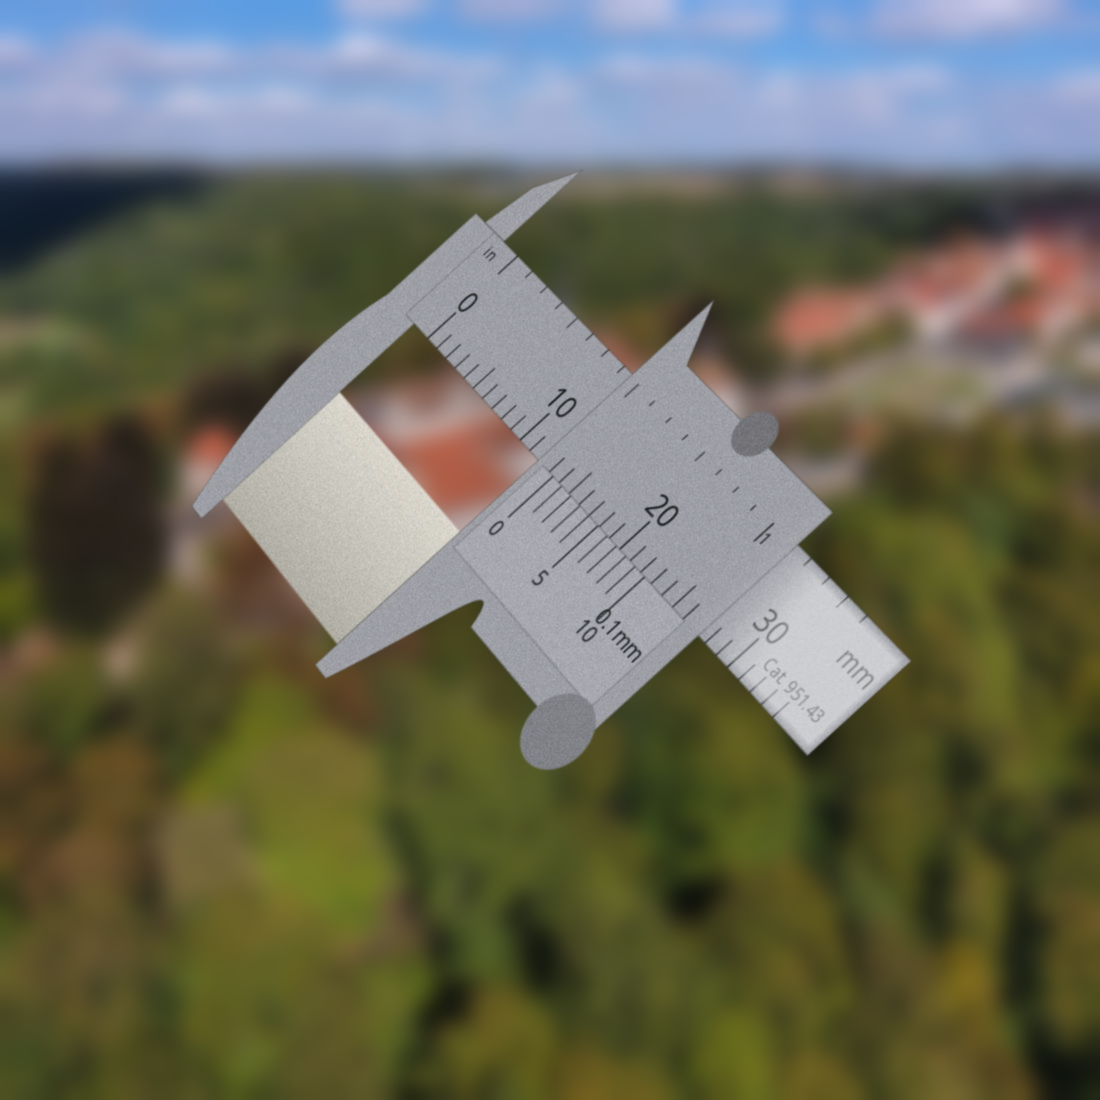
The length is 13.4 (mm)
